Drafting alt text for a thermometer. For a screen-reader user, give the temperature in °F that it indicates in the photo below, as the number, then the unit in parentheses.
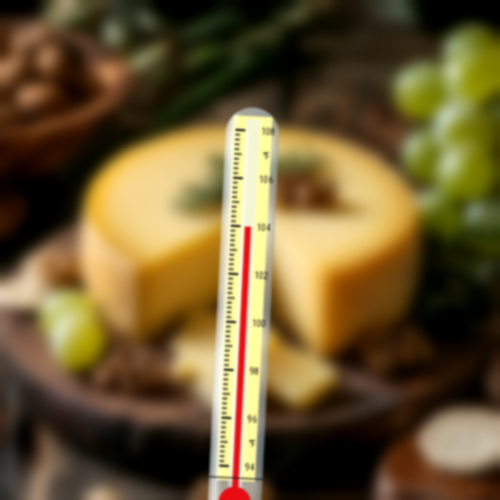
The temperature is 104 (°F)
